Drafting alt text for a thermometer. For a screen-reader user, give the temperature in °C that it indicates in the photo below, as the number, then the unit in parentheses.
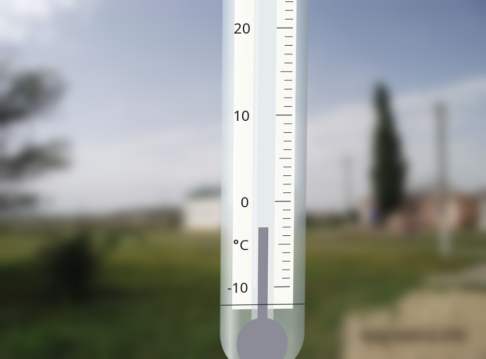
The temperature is -3 (°C)
